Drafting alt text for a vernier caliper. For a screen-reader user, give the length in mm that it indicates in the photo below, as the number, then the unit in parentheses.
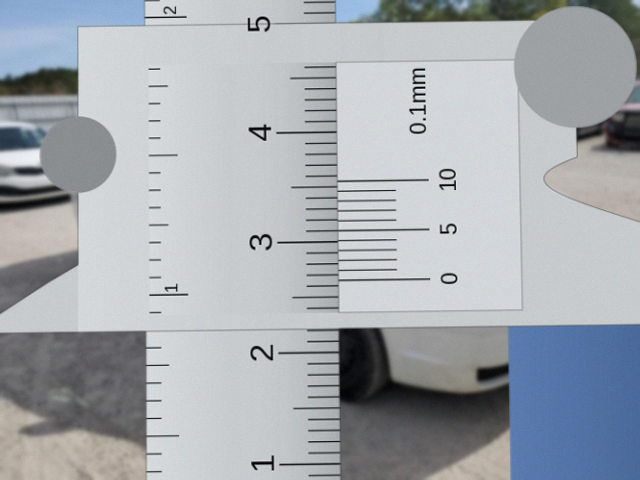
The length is 26.5 (mm)
